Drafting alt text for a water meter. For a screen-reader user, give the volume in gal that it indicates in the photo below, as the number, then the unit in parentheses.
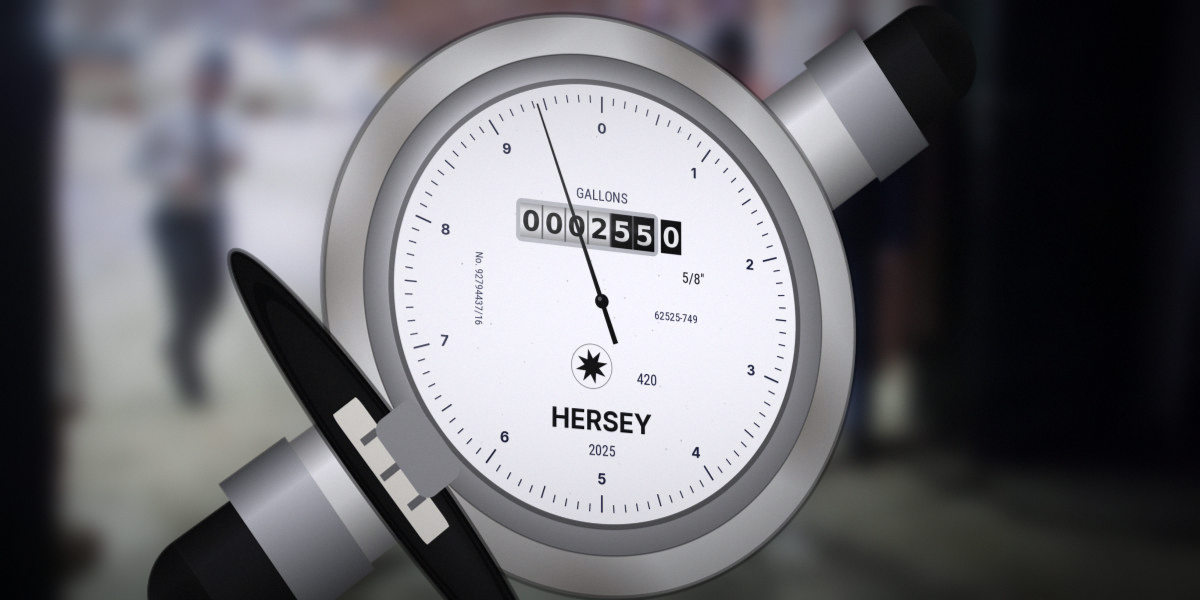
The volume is 2549.4 (gal)
